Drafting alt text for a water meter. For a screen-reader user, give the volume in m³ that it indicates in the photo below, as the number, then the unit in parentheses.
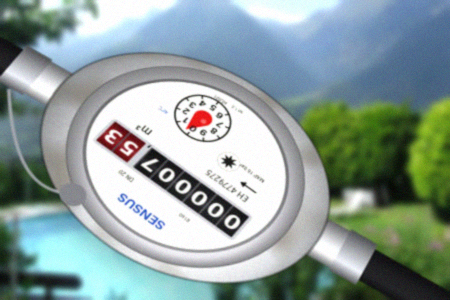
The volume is 7.530 (m³)
